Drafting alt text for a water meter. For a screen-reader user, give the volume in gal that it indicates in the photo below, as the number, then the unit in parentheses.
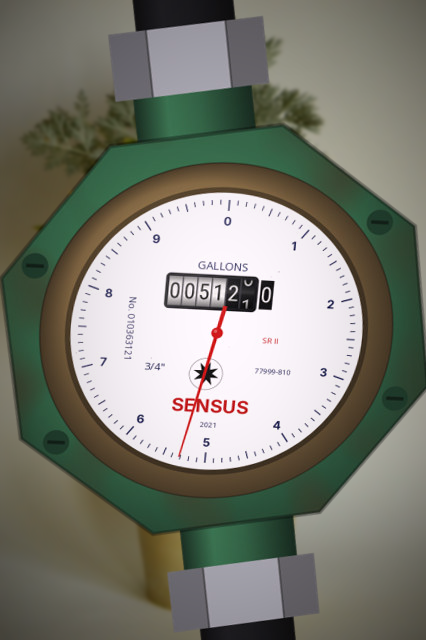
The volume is 51205.3 (gal)
